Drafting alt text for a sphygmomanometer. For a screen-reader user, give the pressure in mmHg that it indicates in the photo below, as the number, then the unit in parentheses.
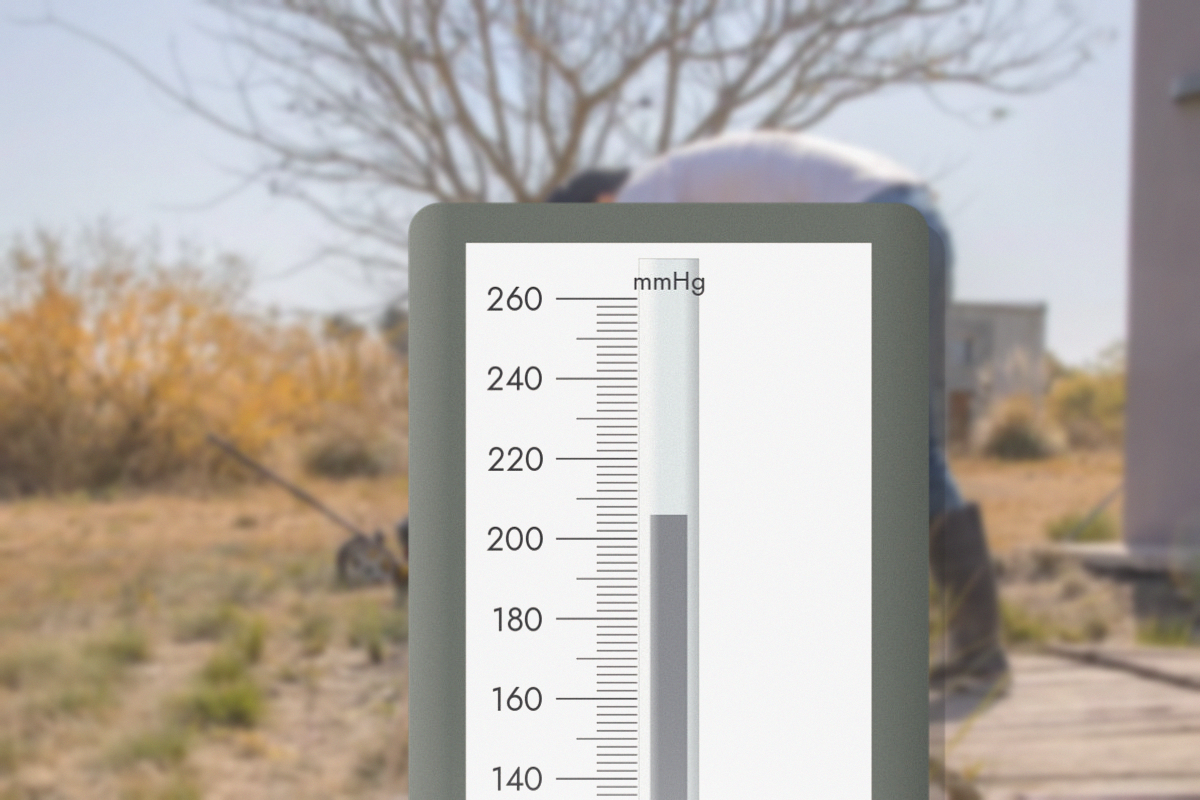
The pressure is 206 (mmHg)
